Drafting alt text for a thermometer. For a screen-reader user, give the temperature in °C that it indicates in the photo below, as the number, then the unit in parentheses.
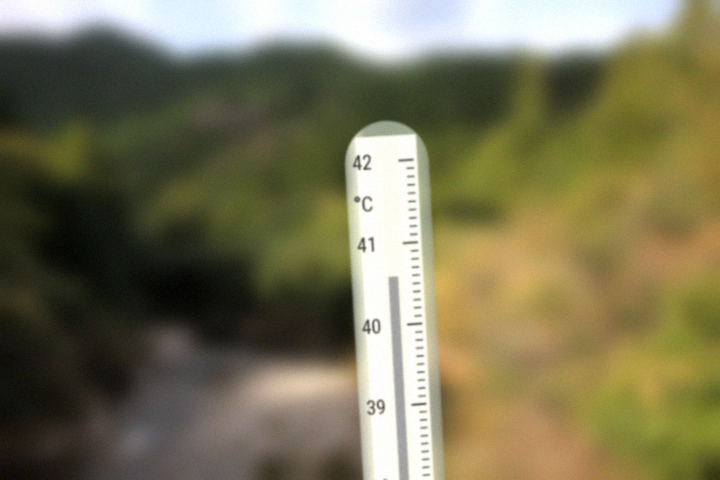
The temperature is 40.6 (°C)
